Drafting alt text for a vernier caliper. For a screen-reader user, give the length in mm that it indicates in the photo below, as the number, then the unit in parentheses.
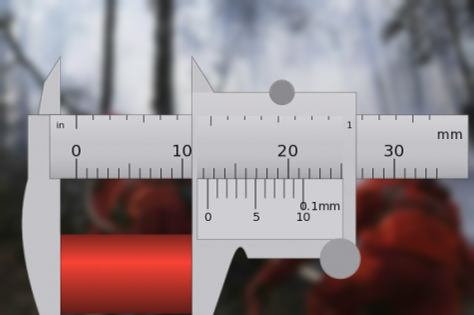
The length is 12.4 (mm)
